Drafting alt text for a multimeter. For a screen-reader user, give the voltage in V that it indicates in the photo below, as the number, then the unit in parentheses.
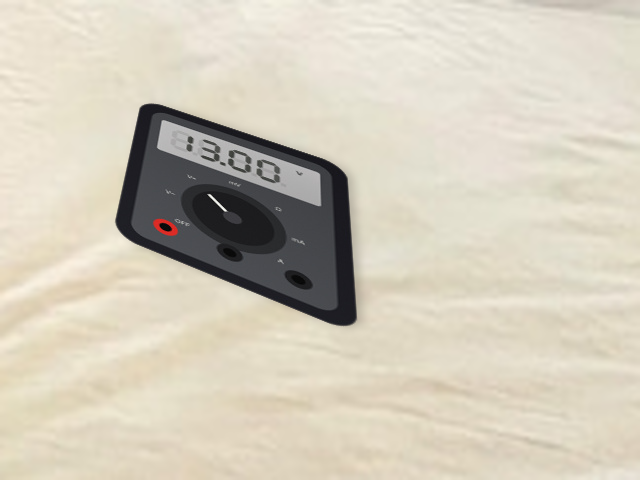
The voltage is 13.00 (V)
